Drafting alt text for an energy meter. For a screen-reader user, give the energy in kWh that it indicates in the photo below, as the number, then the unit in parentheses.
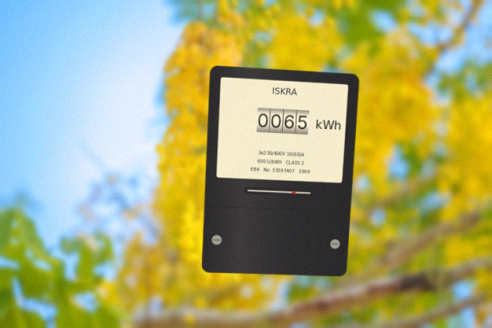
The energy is 65 (kWh)
